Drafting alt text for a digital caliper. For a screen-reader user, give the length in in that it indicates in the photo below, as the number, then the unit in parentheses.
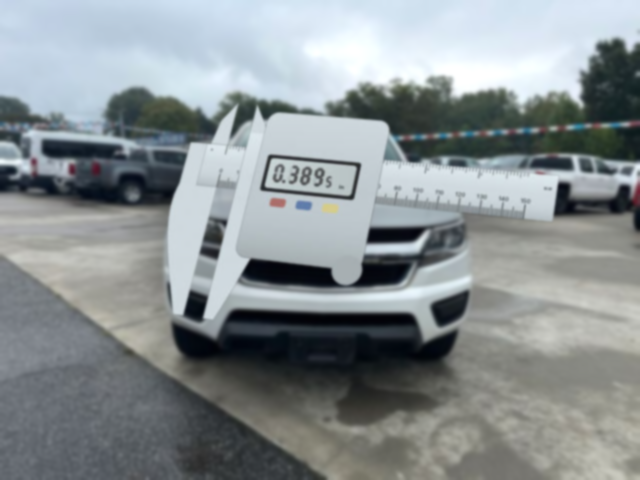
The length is 0.3895 (in)
